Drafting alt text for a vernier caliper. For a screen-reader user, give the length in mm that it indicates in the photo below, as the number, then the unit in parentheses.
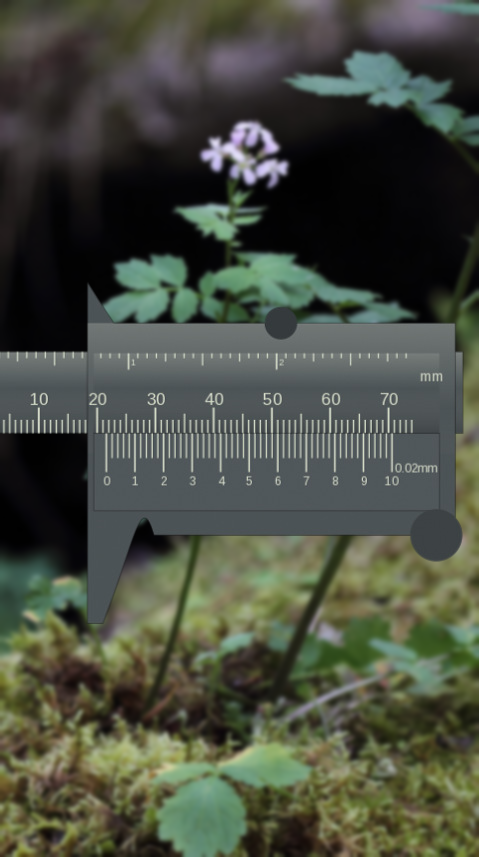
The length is 21.6 (mm)
